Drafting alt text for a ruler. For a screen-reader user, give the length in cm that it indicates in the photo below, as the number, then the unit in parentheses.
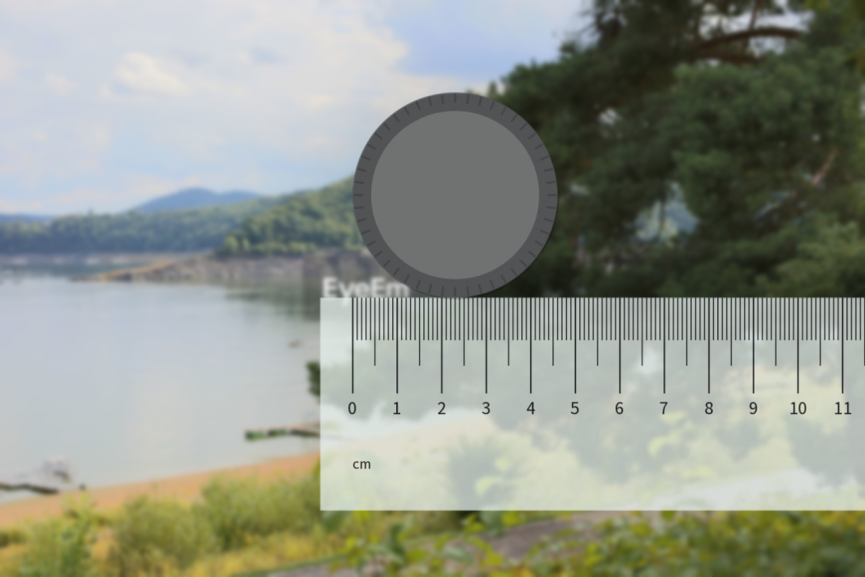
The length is 4.6 (cm)
